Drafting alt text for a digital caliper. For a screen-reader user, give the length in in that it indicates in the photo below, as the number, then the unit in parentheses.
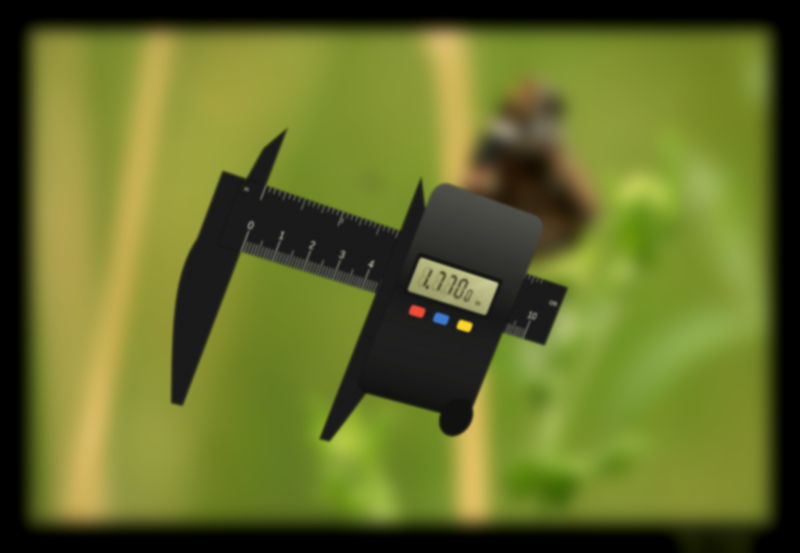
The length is 1.7700 (in)
